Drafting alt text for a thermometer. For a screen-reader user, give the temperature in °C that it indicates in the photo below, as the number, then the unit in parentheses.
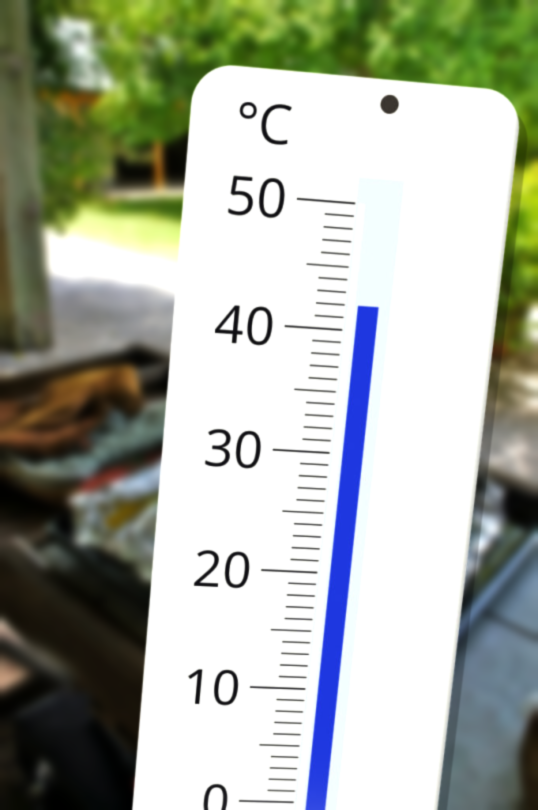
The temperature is 42 (°C)
